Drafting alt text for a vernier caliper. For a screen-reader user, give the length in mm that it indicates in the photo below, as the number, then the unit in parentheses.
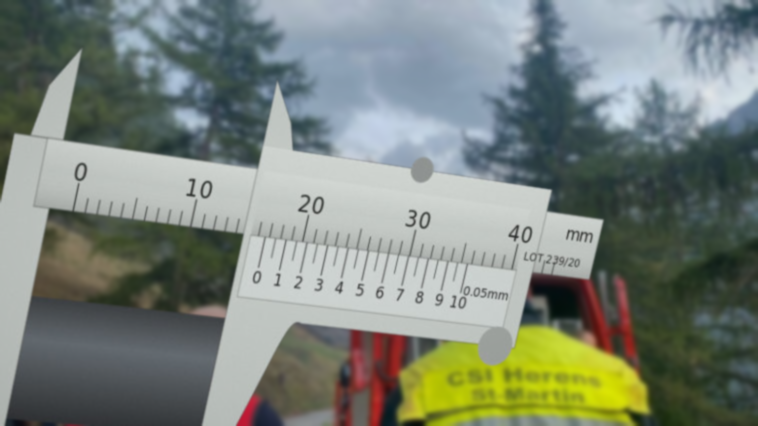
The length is 16.6 (mm)
